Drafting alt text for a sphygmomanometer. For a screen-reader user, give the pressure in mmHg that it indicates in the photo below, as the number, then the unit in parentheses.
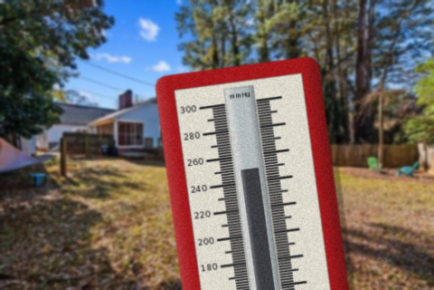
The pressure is 250 (mmHg)
